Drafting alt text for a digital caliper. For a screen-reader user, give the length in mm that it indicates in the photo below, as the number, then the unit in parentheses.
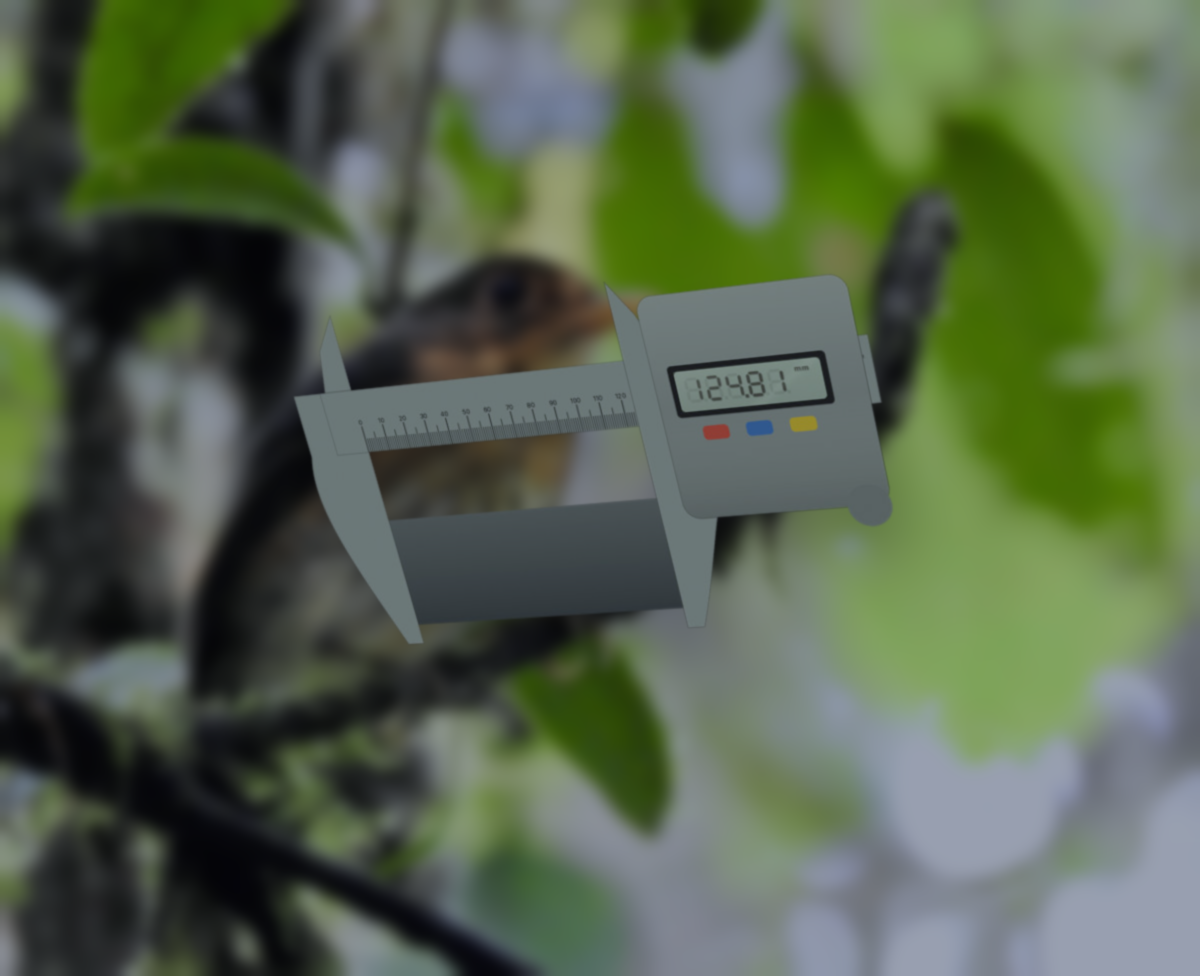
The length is 124.81 (mm)
